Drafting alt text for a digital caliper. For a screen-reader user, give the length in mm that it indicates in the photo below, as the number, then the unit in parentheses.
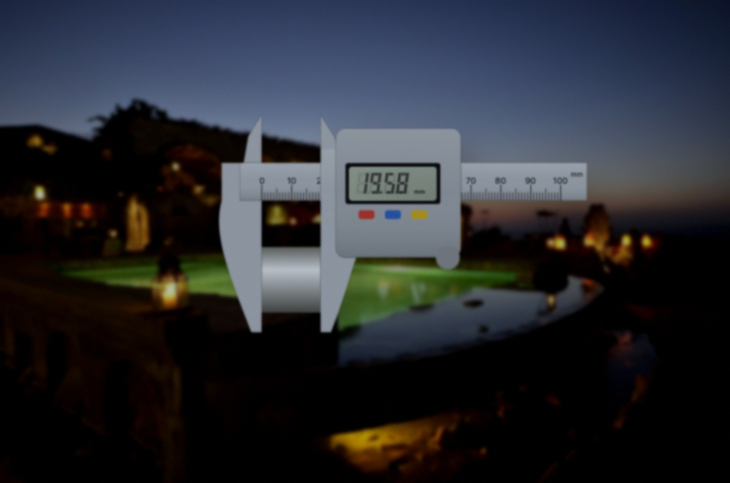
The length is 19.58 (mm)
